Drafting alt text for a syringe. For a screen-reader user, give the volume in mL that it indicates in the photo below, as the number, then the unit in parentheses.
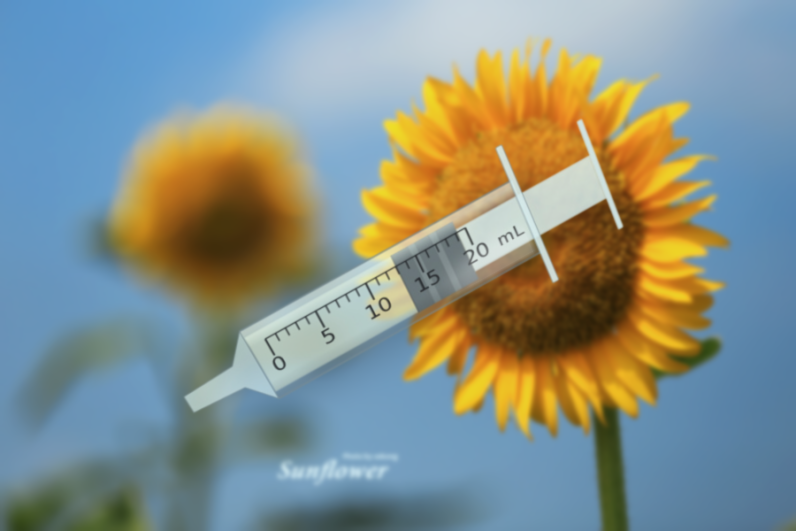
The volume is 13 (mL)
